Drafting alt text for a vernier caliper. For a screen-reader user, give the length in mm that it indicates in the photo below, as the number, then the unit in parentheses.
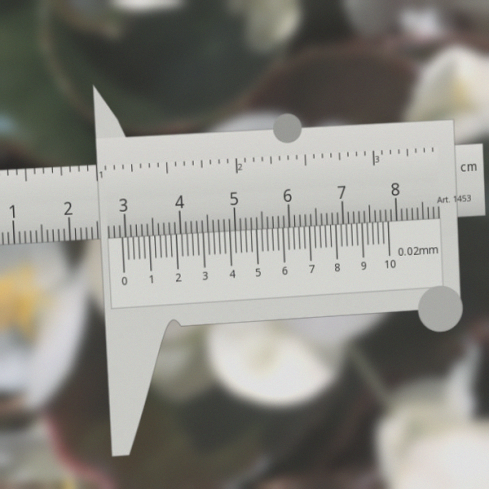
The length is 29.4 (mm)
